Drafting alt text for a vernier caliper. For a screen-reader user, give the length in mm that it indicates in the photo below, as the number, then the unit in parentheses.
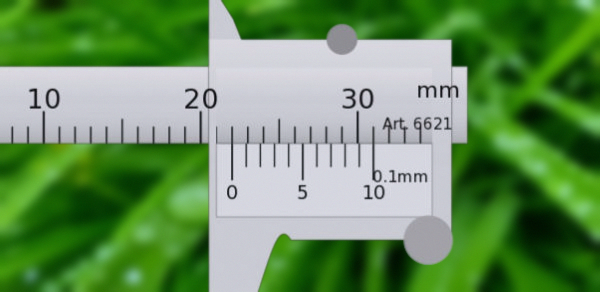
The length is 22.0 (mm)
